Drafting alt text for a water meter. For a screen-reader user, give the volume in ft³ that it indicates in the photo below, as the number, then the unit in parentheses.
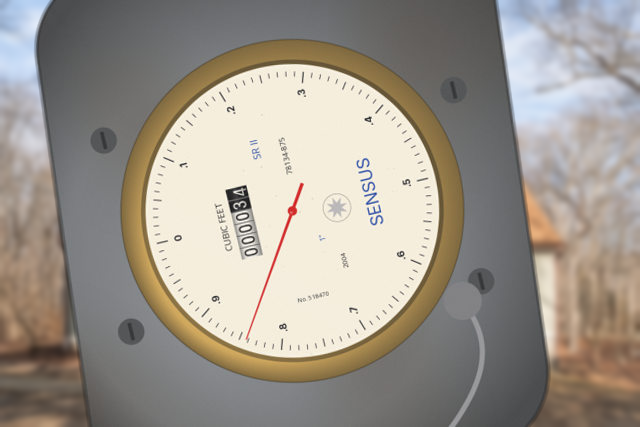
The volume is 33.84 (ft³)
